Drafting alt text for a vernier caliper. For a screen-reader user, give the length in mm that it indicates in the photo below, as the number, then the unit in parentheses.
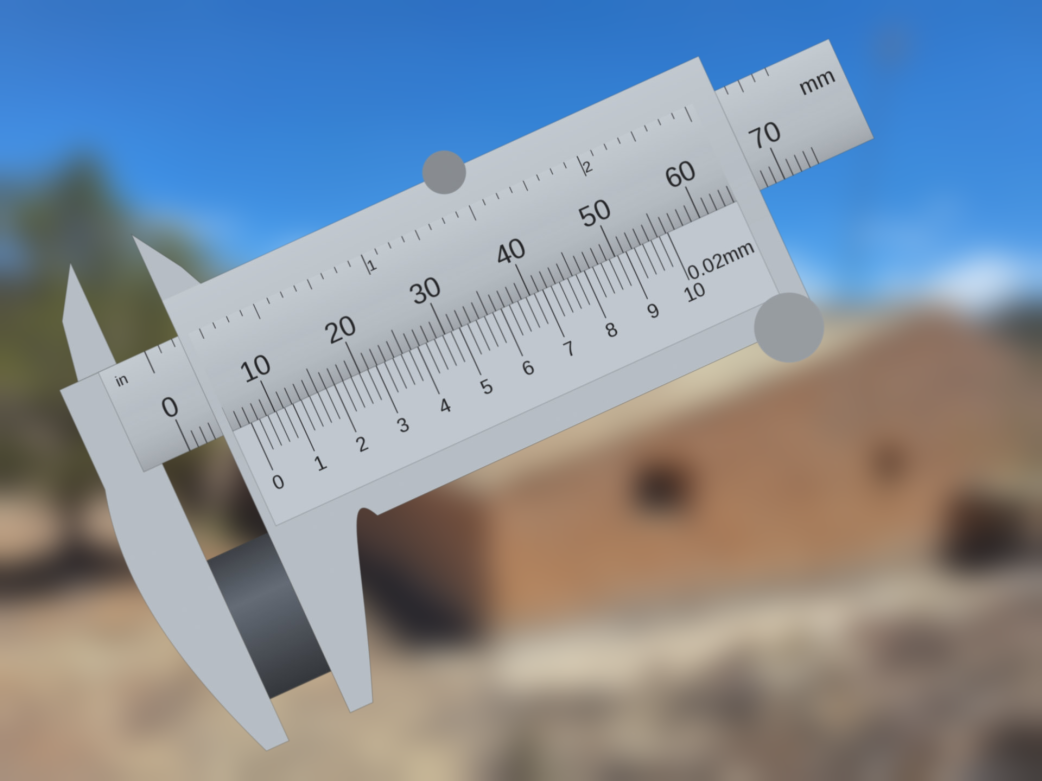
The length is 7.2 (mm)
